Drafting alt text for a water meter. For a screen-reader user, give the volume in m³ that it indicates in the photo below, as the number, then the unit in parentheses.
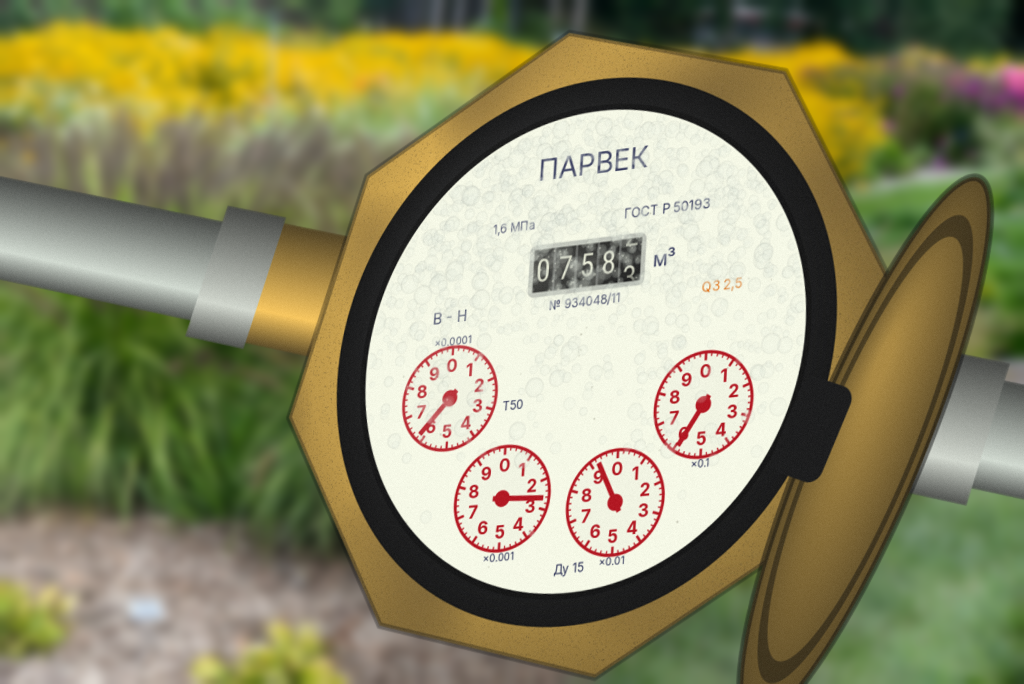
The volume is 7582.5926 (m³)
